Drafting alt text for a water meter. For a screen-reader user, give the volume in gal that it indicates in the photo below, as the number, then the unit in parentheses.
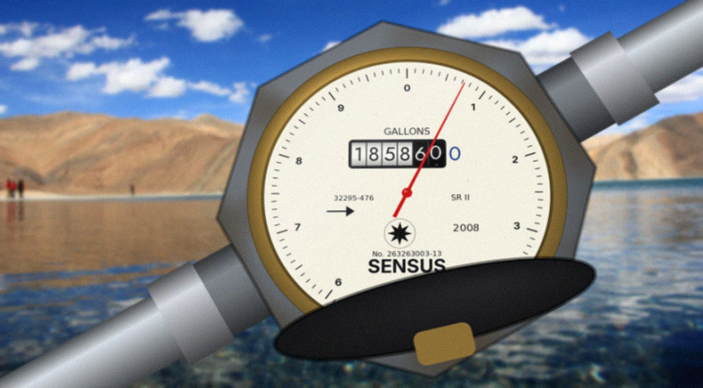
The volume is 1858600.7 (gal)
